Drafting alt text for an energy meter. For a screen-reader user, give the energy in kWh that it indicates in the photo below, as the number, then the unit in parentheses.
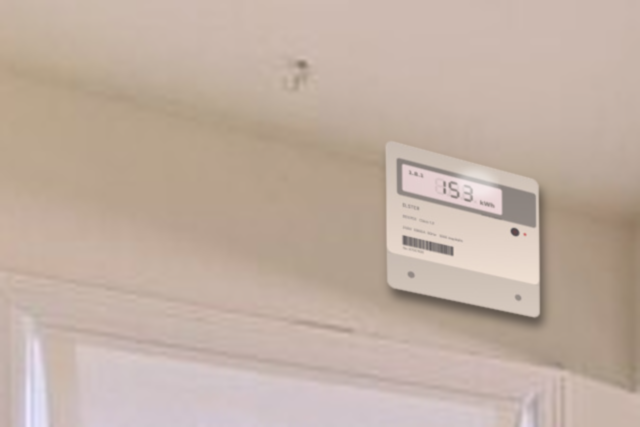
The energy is 153 (kWh)
